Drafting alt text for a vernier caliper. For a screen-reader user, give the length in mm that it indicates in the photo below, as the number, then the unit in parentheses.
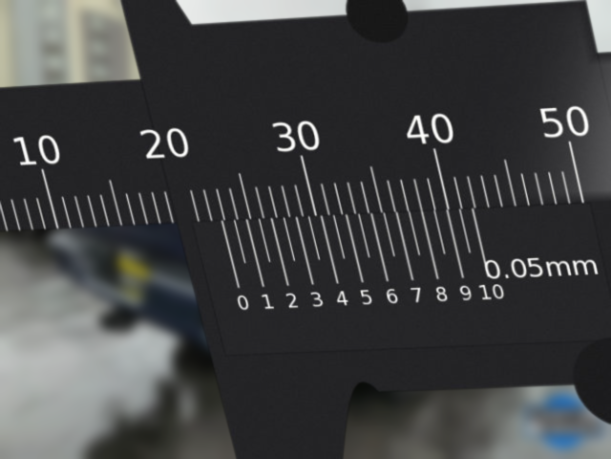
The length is 22.8 (mm)
